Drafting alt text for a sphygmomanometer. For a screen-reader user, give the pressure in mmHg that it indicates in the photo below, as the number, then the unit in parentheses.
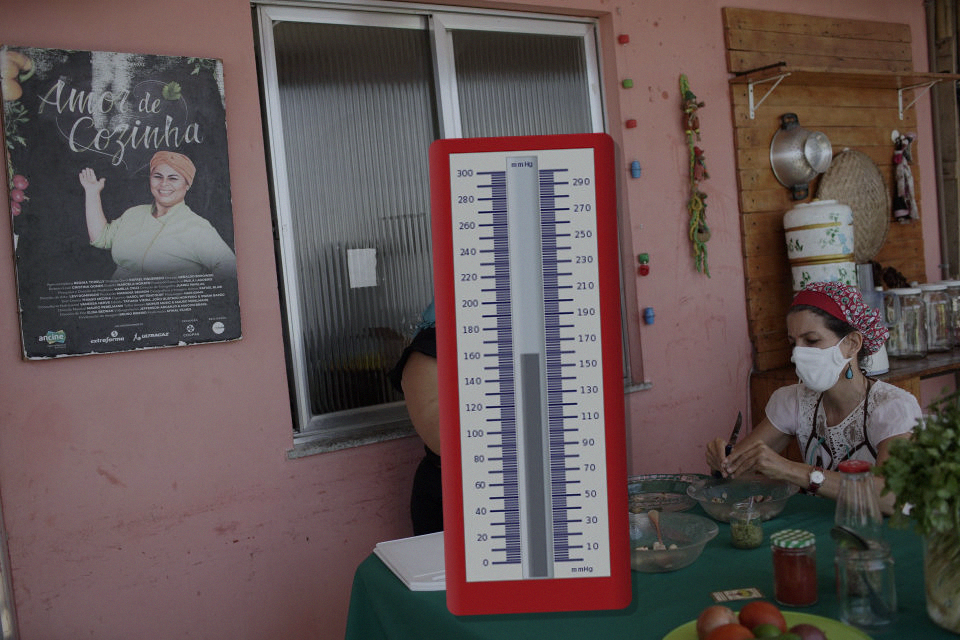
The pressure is 160 (mmHg)
